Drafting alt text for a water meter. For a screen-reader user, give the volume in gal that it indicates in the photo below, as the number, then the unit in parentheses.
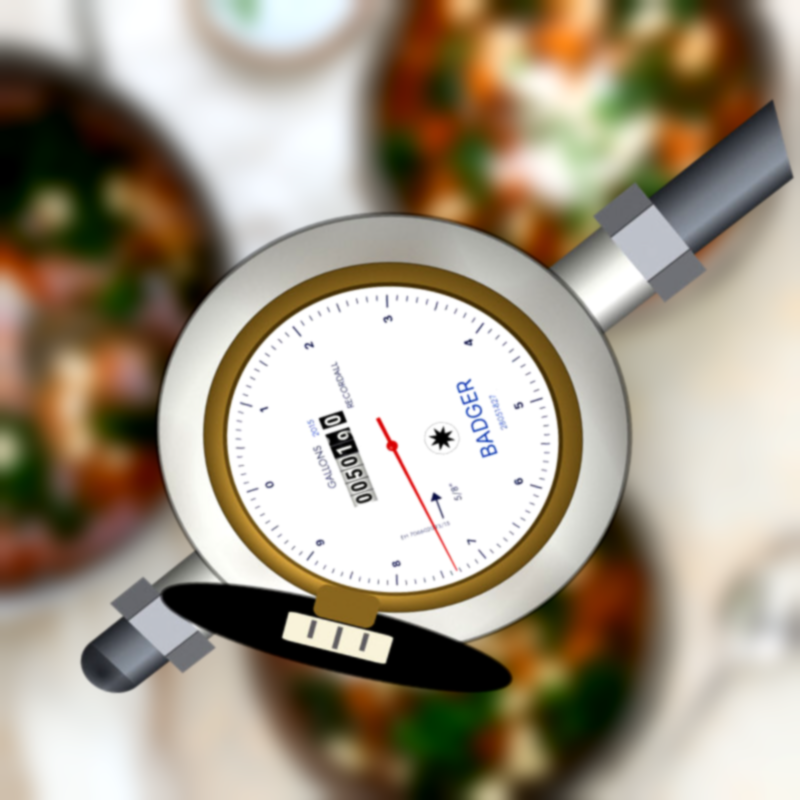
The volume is 50187.3 (gal)
